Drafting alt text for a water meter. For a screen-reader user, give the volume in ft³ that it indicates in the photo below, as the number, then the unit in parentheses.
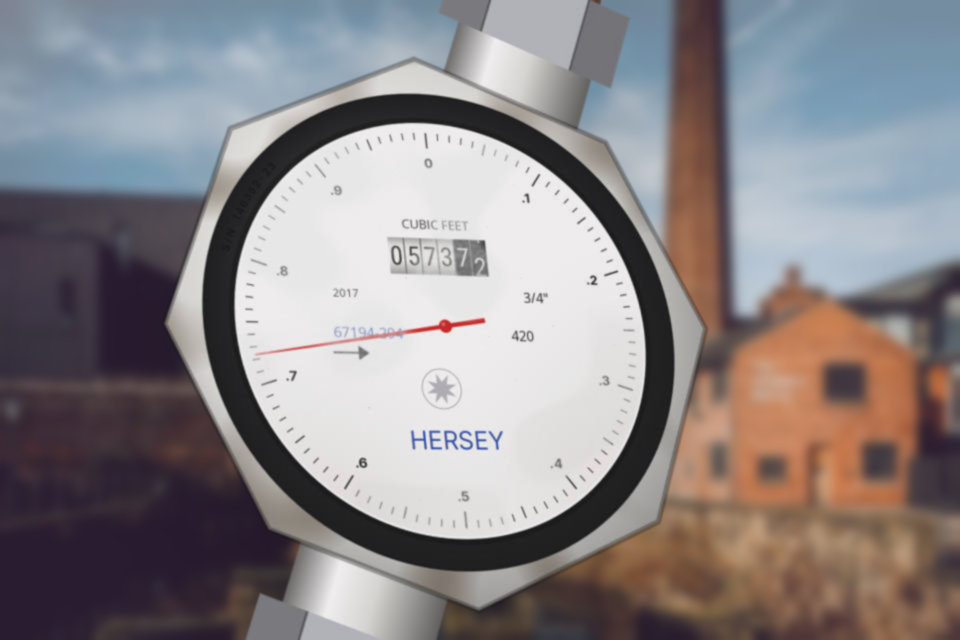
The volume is 57371.72 (ft³)
